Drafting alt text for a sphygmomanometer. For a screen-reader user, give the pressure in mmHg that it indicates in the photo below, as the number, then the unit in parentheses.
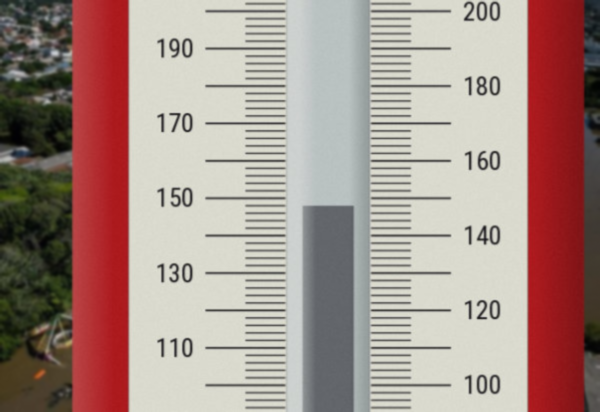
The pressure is 148 (mmHg)
